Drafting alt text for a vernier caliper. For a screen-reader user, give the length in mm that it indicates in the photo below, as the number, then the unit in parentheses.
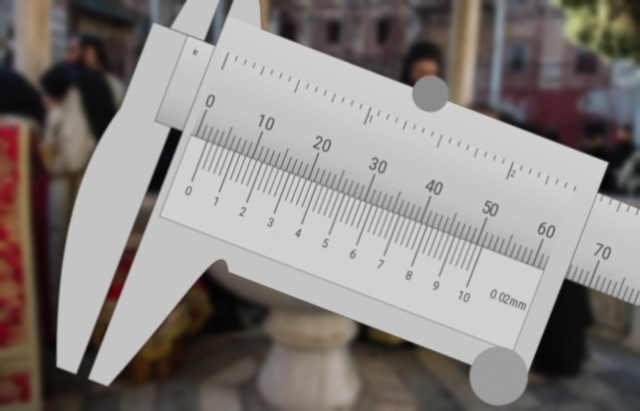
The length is 2.0 (mm)
